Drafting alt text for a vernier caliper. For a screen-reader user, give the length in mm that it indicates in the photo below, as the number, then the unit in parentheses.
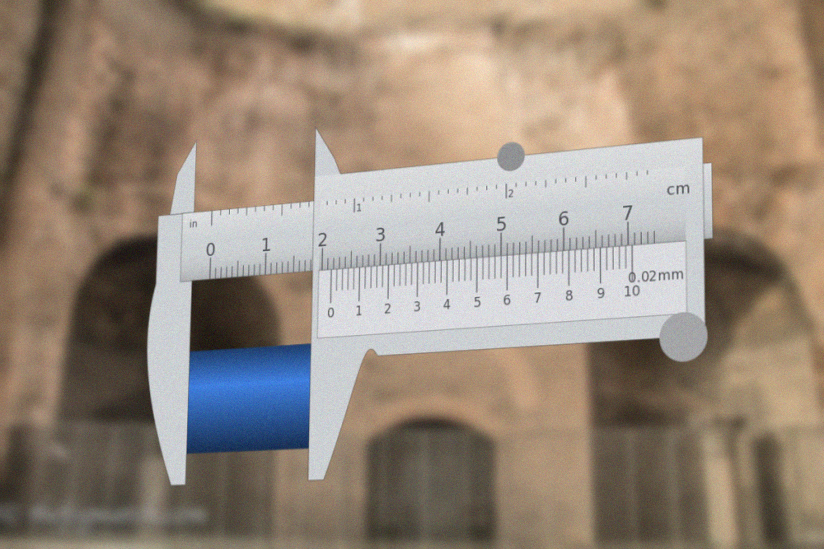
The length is 21.6 (mm)
